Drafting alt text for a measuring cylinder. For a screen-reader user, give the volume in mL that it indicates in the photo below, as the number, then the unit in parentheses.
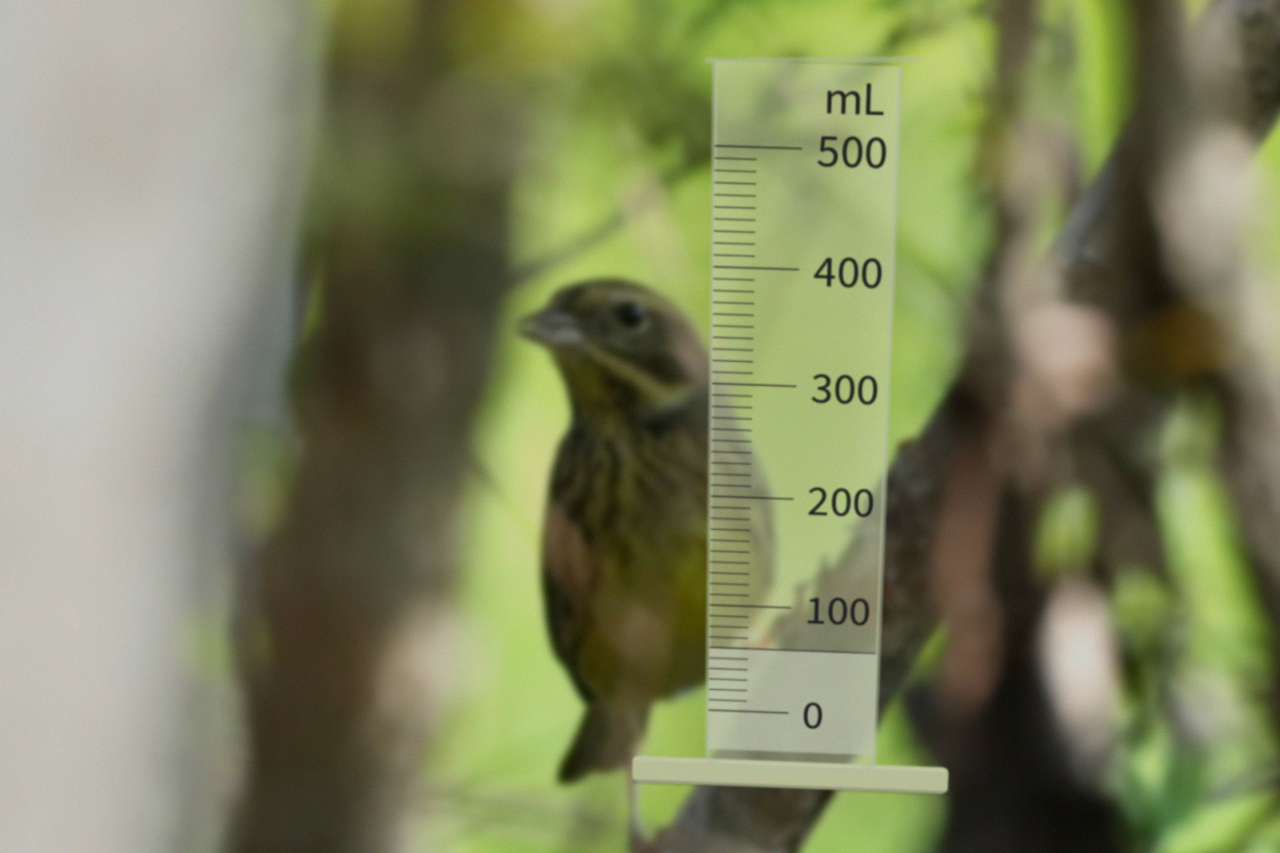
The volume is 60 (mL)
